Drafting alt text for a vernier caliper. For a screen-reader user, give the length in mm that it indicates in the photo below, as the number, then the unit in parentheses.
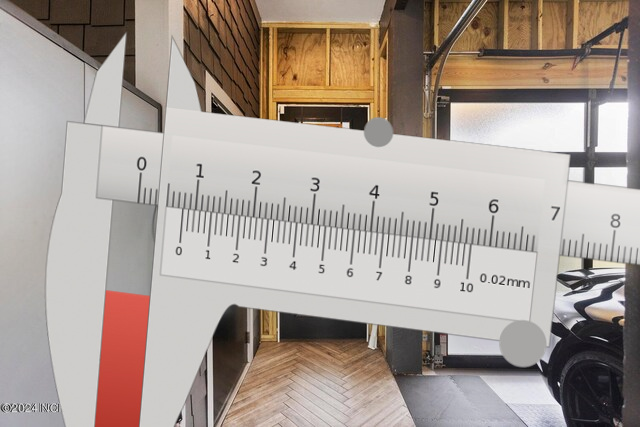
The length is 7.8 (mm)
